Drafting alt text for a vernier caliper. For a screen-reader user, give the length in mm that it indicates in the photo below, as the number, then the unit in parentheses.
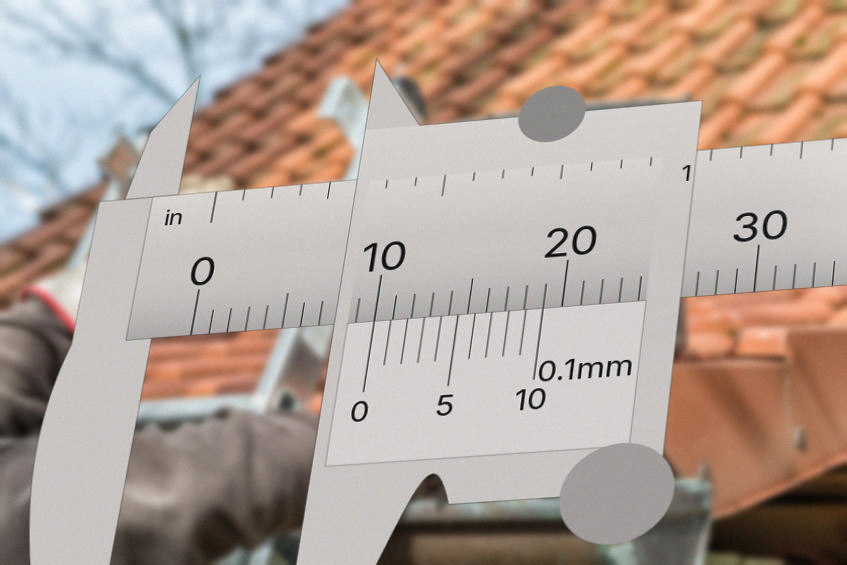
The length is 10.0 (mm)
